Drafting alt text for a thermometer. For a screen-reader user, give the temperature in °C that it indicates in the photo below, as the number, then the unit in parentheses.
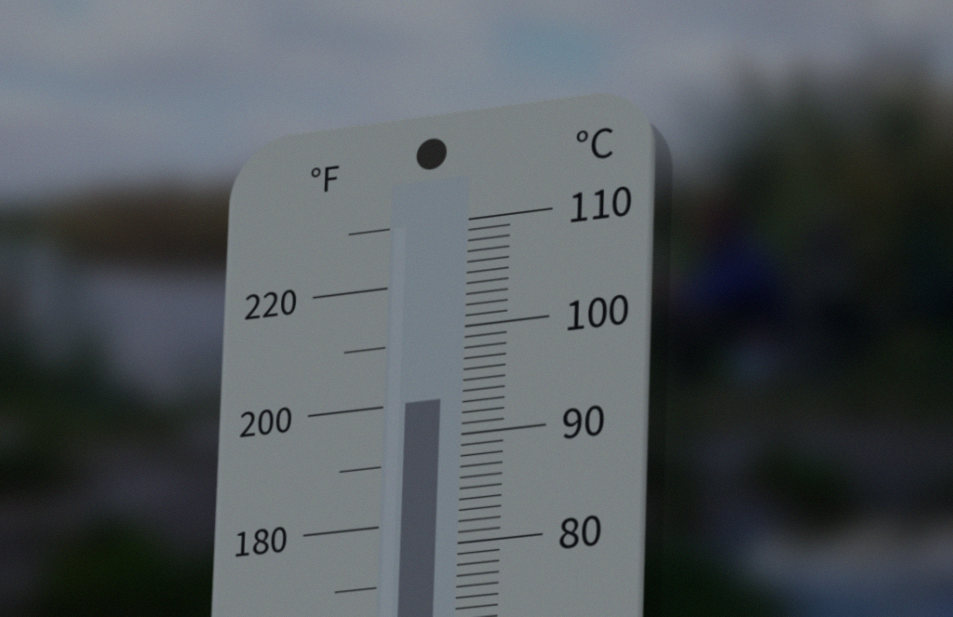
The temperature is 93.5 (°C)
